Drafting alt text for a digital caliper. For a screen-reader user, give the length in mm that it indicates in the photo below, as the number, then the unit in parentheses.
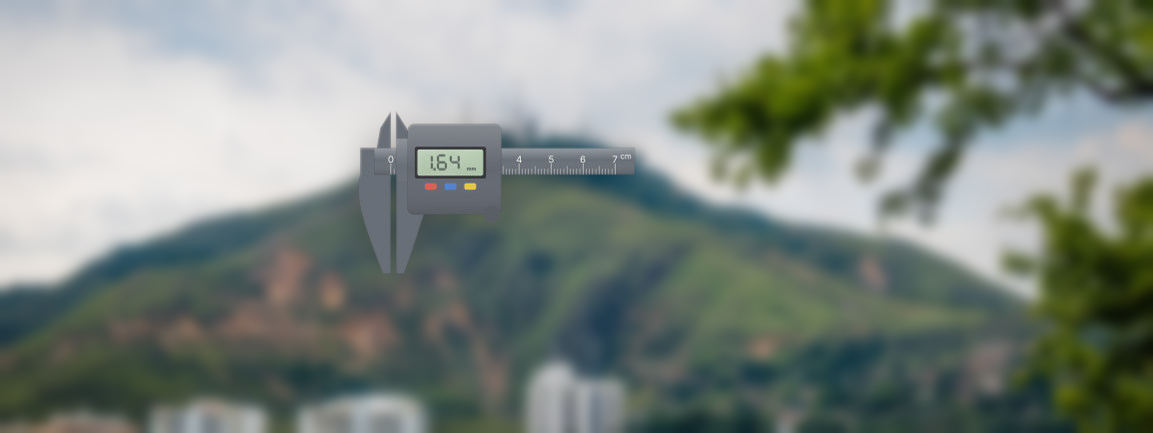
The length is 1.64 (mm)
